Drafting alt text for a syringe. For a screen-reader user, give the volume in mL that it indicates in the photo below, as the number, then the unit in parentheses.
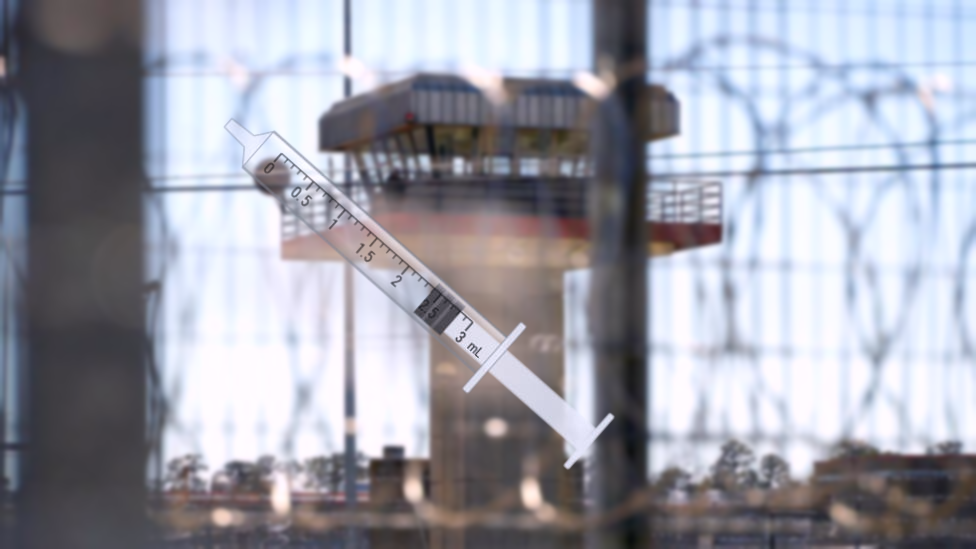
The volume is 2.4 (mL)
